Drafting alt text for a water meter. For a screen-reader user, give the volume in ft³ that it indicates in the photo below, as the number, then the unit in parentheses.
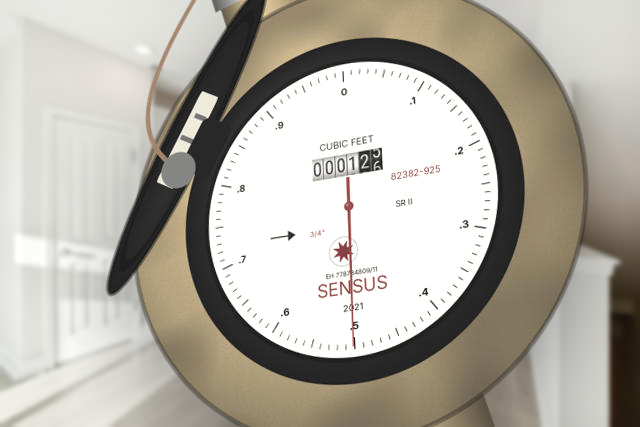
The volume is 125.50 (ft³)
